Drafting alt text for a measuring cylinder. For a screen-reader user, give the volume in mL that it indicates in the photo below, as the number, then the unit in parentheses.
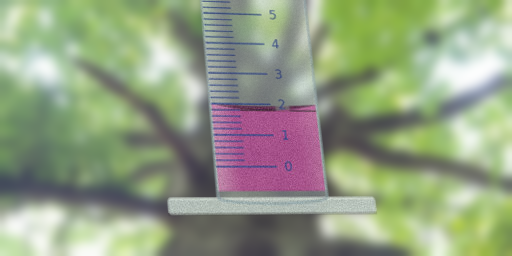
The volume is 1.8 (mL)
